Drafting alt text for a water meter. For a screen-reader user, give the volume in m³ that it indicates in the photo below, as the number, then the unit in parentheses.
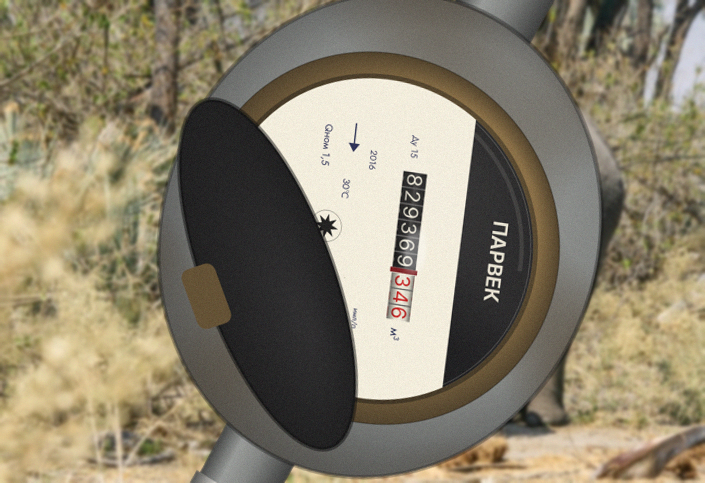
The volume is 829369.346 (m³)
